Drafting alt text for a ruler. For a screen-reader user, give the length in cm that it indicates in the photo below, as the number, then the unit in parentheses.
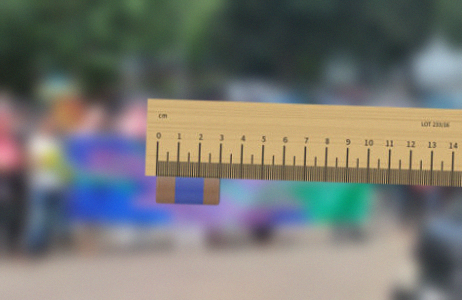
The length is 3 (cm)
